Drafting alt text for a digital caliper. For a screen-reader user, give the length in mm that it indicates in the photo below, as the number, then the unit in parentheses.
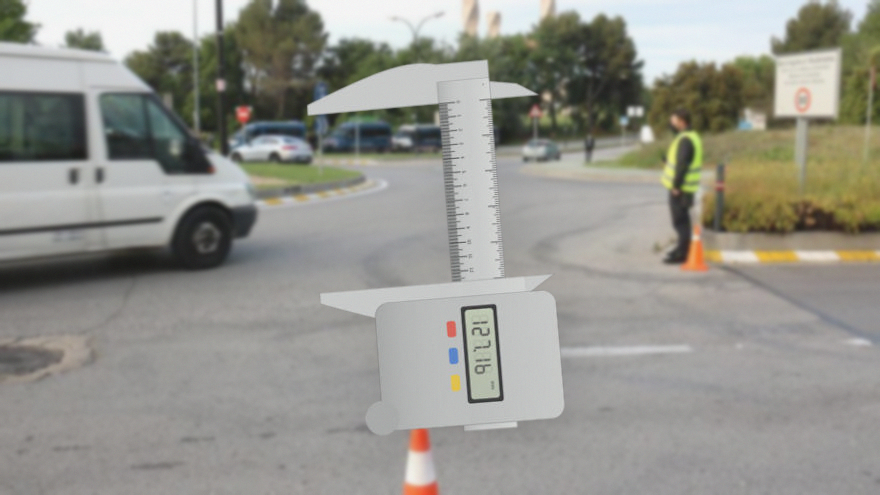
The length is 127.16 (mm)
